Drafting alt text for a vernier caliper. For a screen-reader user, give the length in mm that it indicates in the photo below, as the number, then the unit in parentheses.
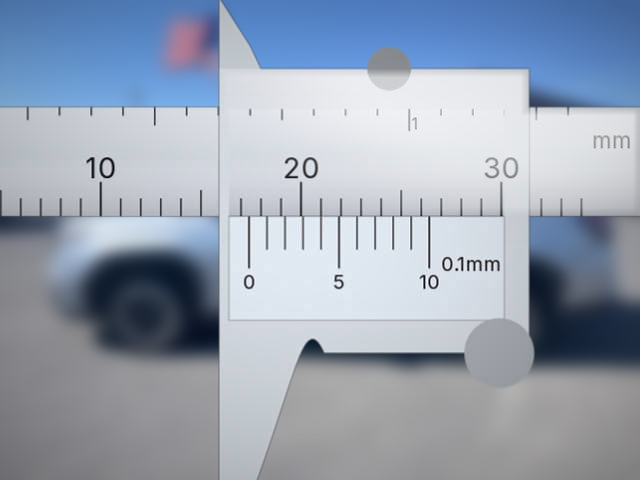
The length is 17.4 (mm)
